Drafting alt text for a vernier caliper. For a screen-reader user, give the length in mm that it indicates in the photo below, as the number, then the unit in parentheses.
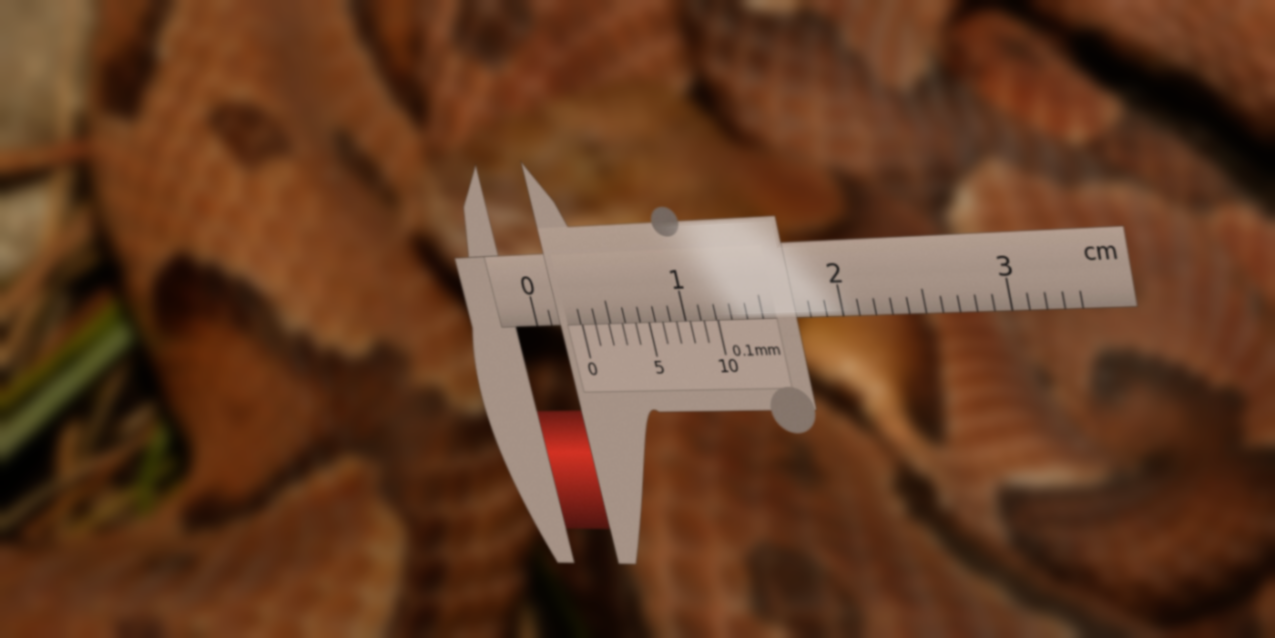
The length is 3.1 (mm)
